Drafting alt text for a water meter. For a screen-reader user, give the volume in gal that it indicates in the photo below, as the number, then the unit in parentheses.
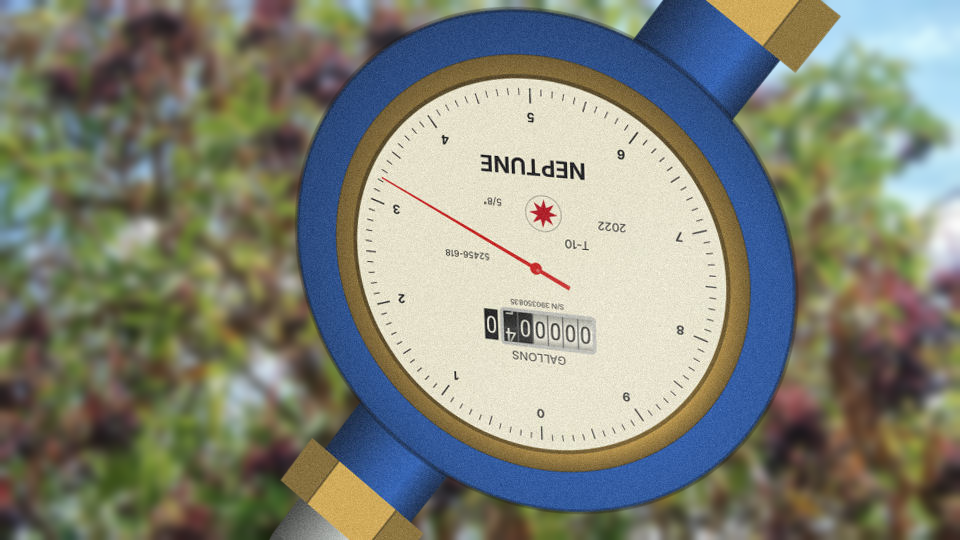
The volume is 43.2 (gal)
